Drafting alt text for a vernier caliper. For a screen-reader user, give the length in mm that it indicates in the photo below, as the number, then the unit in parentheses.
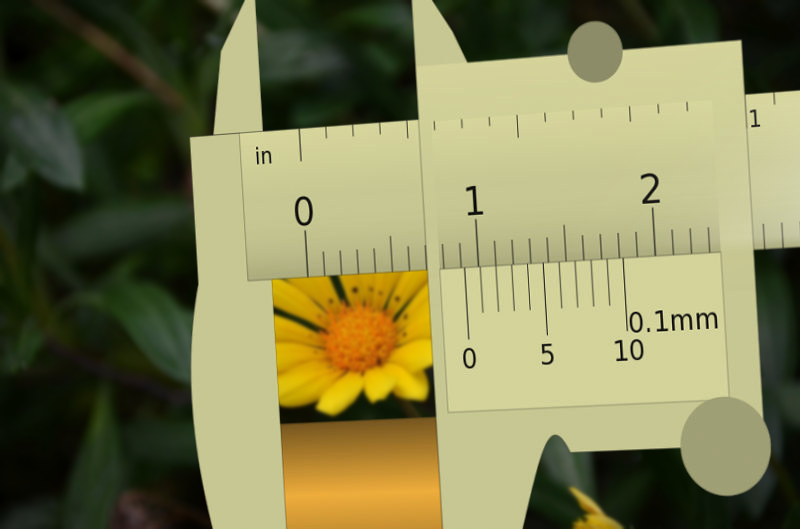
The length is 9.2 (mm)
